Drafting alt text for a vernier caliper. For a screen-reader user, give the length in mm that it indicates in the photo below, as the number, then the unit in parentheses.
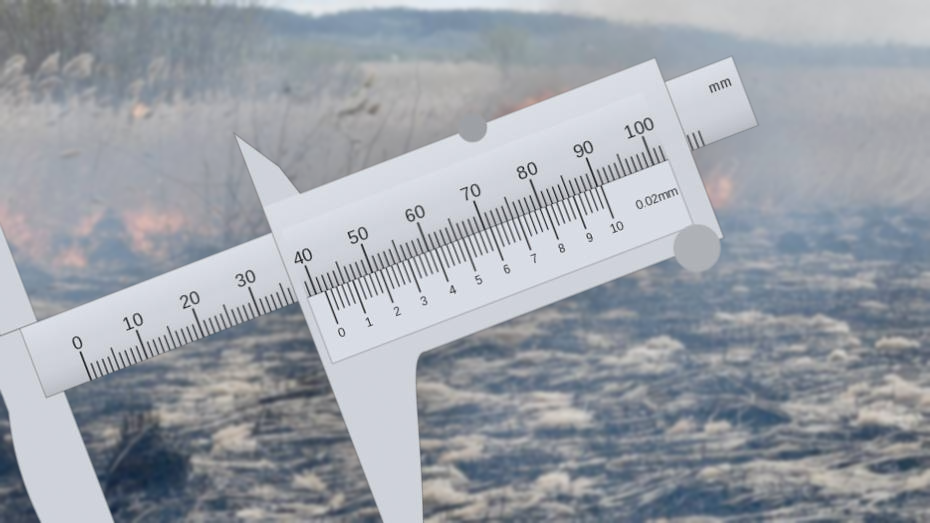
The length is 41.6 (mm)
